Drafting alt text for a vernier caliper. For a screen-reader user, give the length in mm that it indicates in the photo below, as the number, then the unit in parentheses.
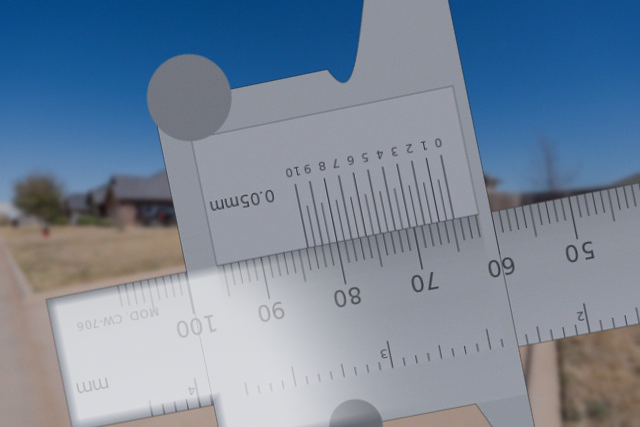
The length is 64.8 (mm)
